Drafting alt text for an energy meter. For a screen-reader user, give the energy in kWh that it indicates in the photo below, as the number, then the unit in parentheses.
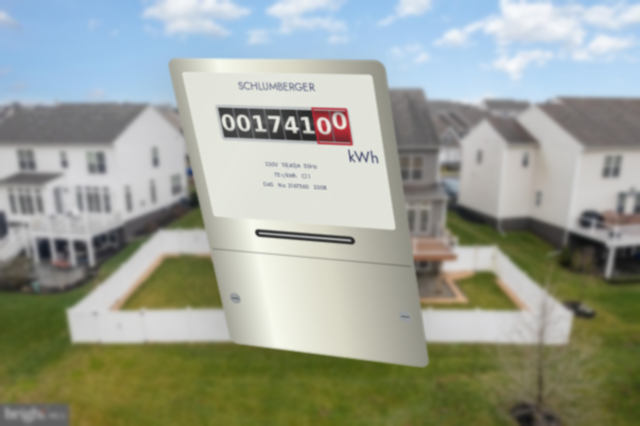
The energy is 1741.00 (kWh)
